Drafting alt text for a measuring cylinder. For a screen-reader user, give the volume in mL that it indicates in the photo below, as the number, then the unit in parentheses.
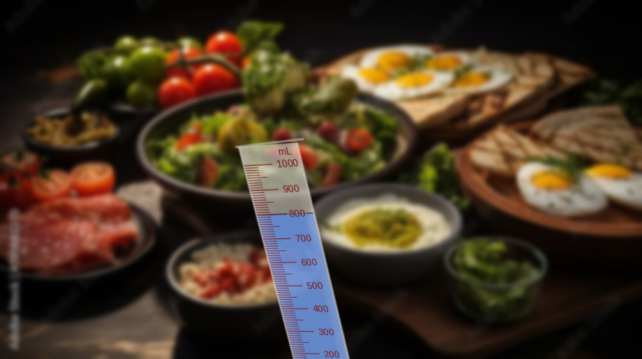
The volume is 800 (mL)
